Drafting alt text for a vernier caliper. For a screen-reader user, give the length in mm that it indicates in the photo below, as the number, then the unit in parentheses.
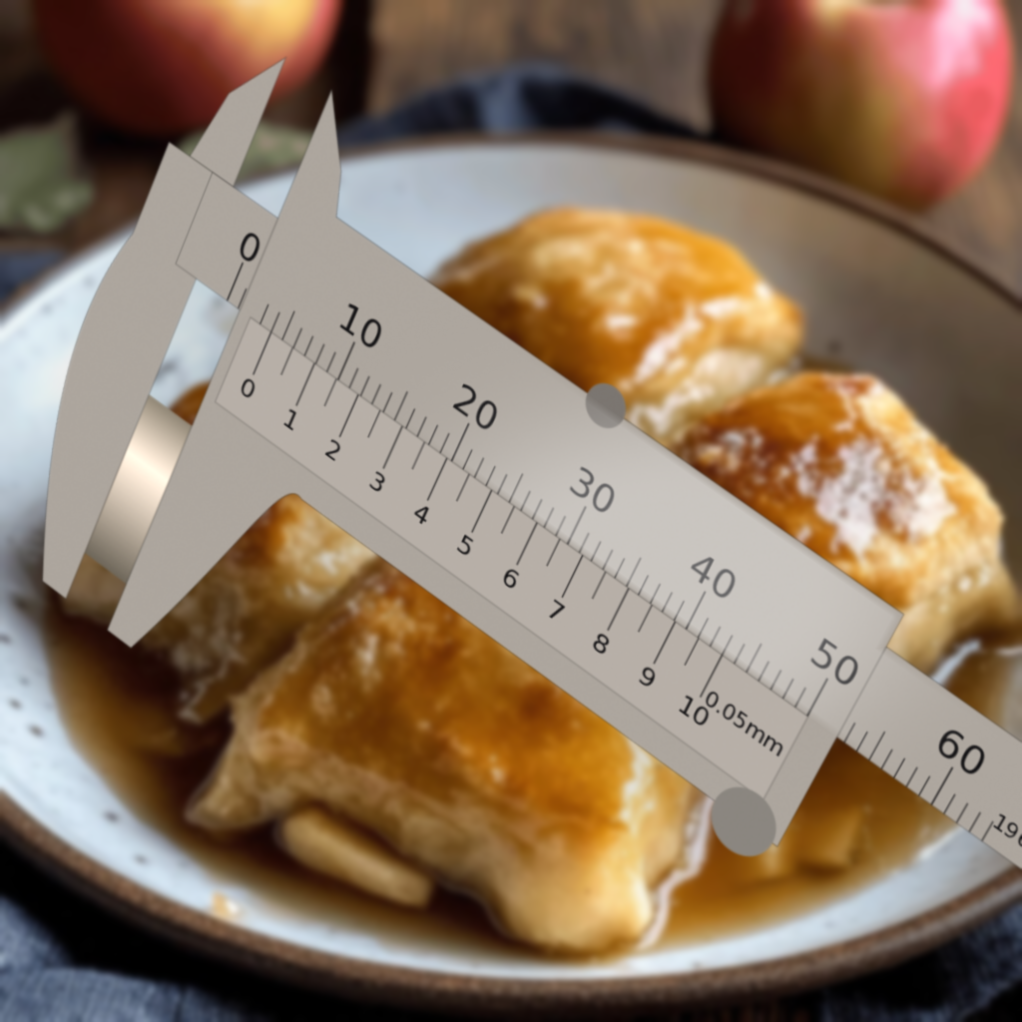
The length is 4.0 (mm)
